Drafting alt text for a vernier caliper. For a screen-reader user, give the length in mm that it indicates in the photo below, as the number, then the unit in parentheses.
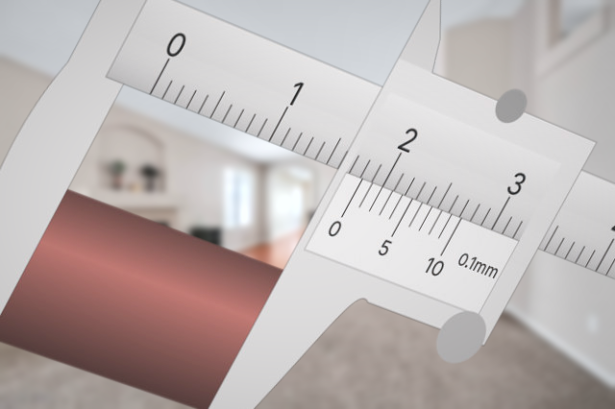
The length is 18.2 (mm)
